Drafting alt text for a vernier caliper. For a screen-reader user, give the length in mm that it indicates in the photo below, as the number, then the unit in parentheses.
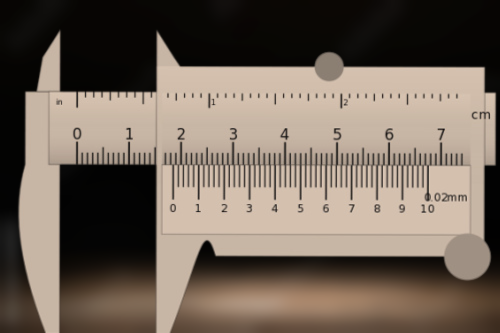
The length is 18.5 (mm)
